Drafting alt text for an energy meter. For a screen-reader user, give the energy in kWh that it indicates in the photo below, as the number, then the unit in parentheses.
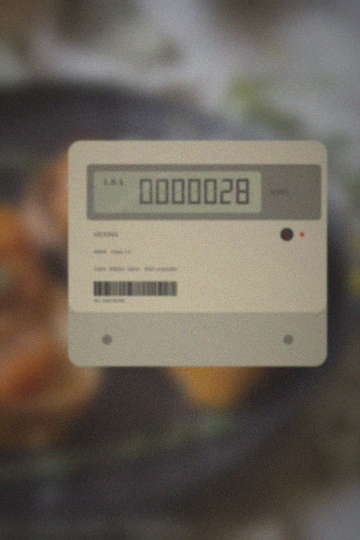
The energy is 28 (kWh)
